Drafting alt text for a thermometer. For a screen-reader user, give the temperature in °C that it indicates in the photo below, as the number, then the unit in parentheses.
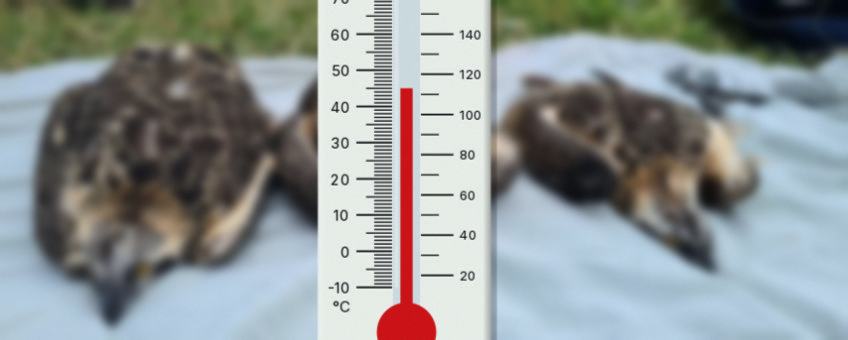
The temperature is 45 (°C)
